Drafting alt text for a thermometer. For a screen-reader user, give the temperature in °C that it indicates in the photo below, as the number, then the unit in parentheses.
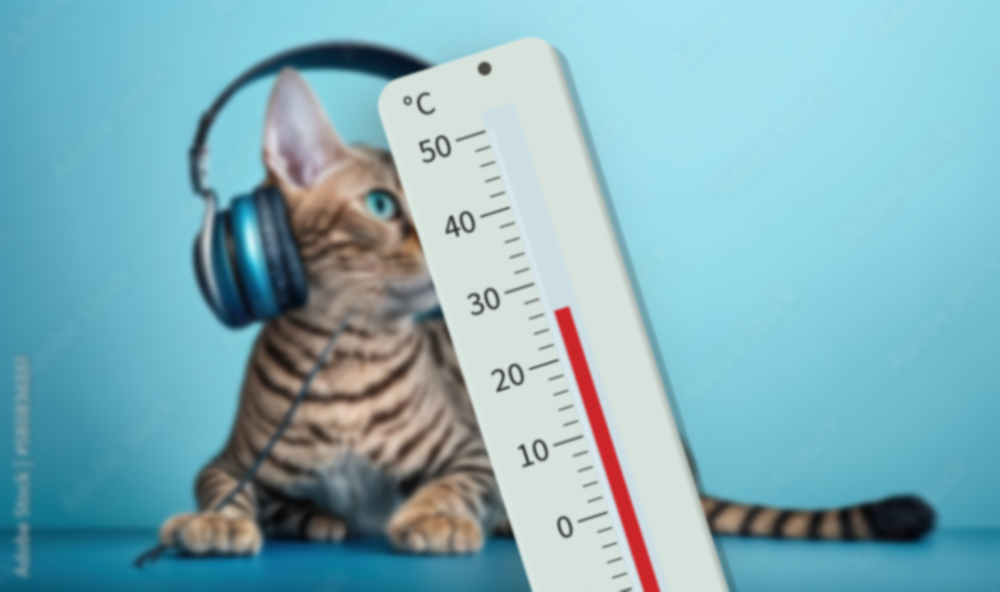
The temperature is 26 (°C)
